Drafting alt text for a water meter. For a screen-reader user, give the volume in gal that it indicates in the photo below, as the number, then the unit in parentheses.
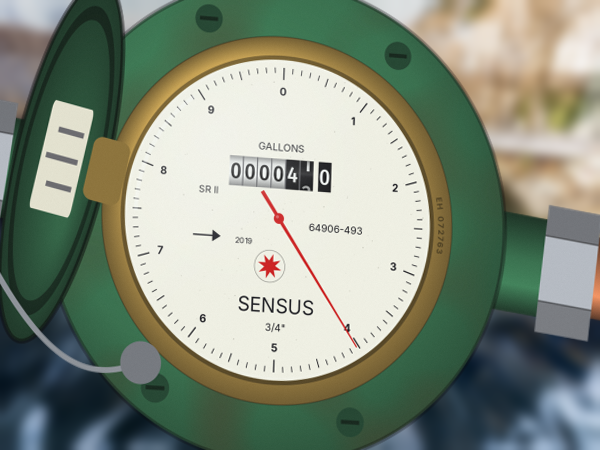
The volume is 414.0 (gal)
